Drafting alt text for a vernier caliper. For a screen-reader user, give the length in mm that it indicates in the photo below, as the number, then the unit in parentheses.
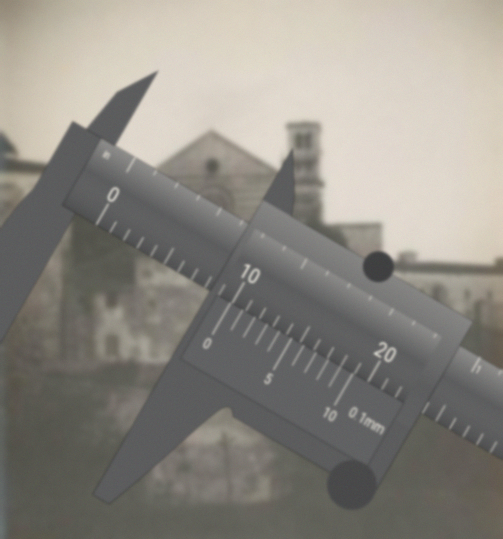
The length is 9.9 (mm)
